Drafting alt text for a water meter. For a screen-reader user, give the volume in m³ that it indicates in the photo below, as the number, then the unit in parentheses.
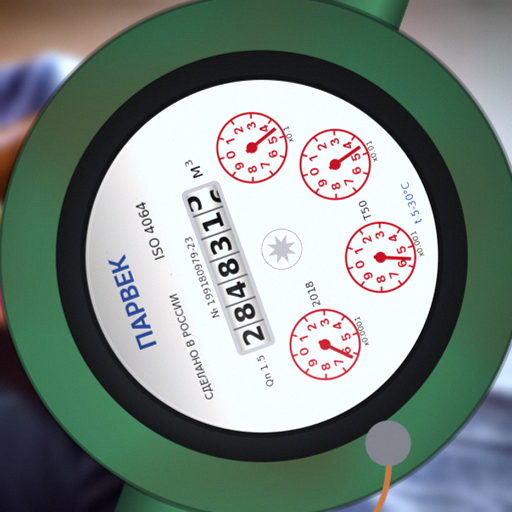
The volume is 2848315.4456 (m³)
